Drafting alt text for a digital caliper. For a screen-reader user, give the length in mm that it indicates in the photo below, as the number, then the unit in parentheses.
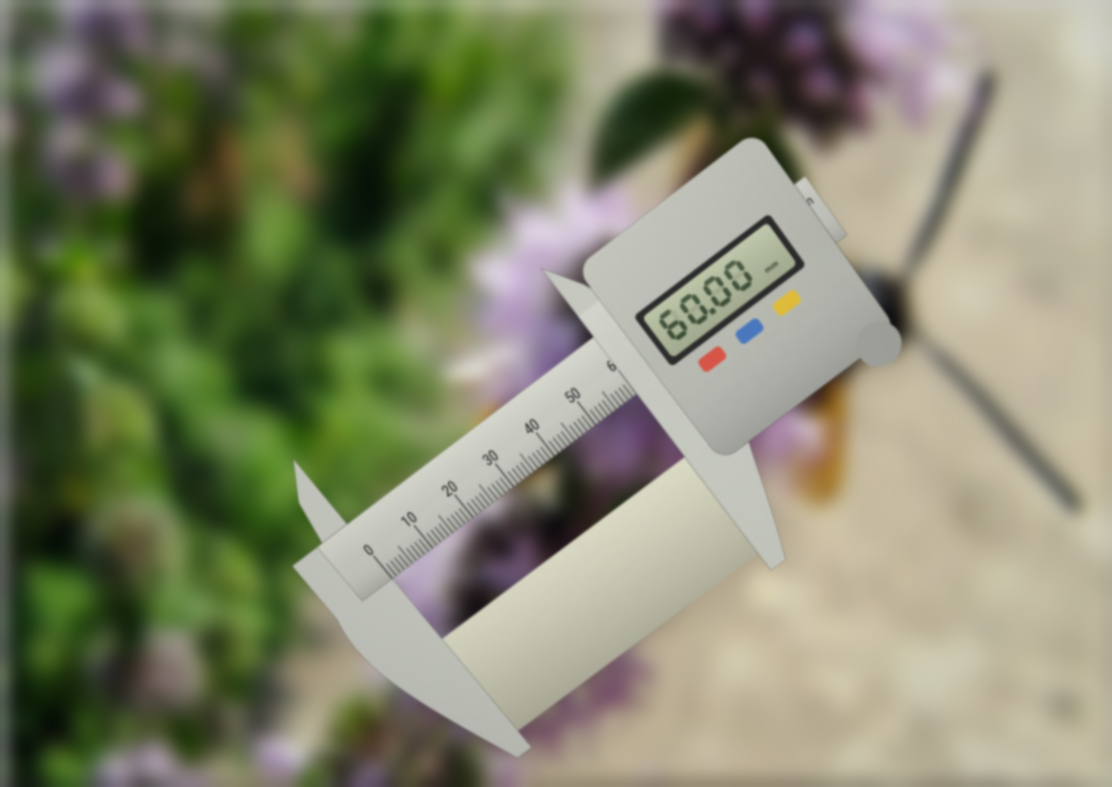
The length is 60.00 (mm)
